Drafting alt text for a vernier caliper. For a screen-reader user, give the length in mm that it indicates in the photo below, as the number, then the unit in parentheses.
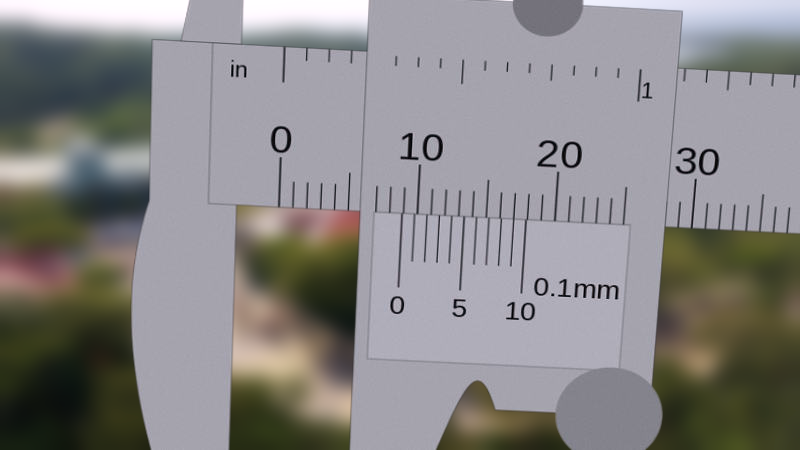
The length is 8.9 (mm)
